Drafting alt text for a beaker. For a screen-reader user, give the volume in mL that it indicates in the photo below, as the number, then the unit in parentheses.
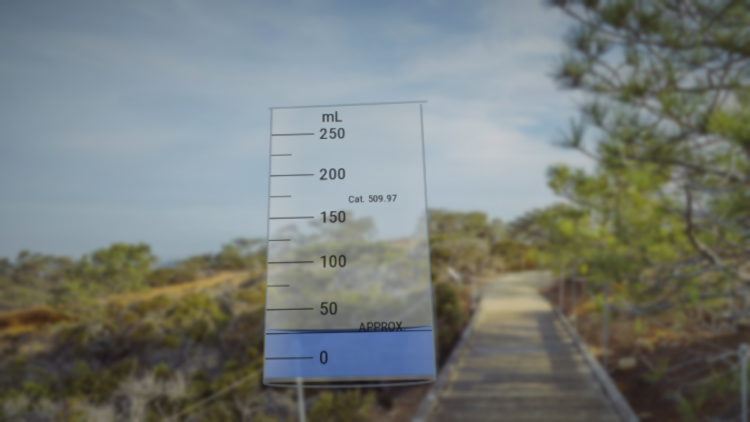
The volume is 25 (mL)
